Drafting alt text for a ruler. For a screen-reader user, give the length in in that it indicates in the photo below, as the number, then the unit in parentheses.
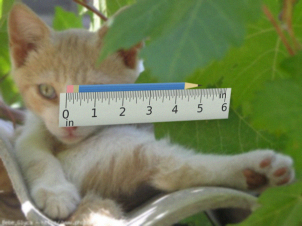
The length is 5 (in)
